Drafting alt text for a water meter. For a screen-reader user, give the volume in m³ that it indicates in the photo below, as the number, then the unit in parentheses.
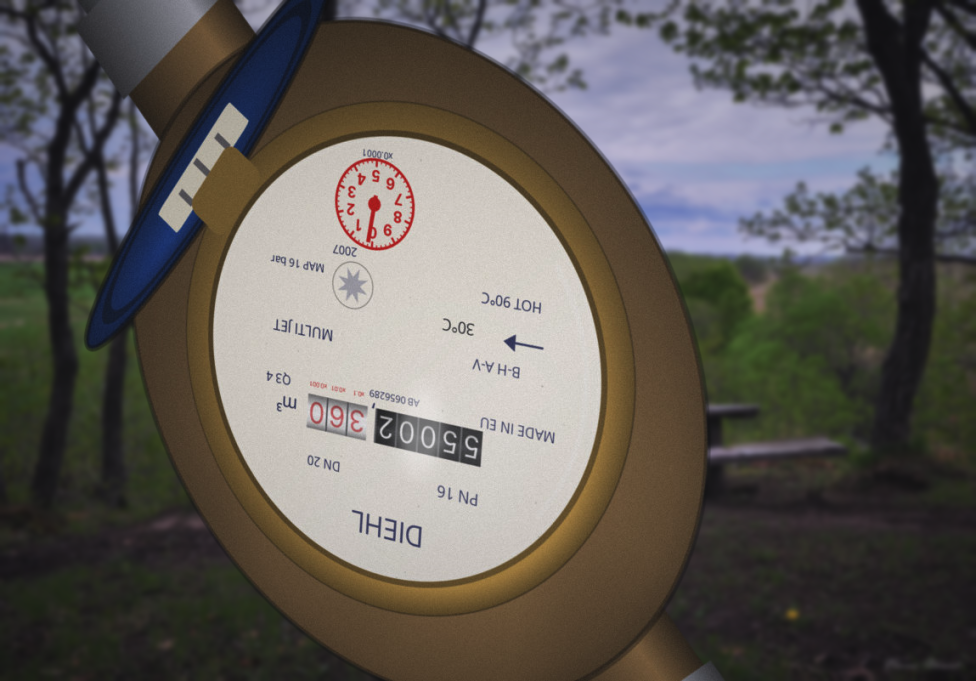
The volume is 55002.3600 (m³)
